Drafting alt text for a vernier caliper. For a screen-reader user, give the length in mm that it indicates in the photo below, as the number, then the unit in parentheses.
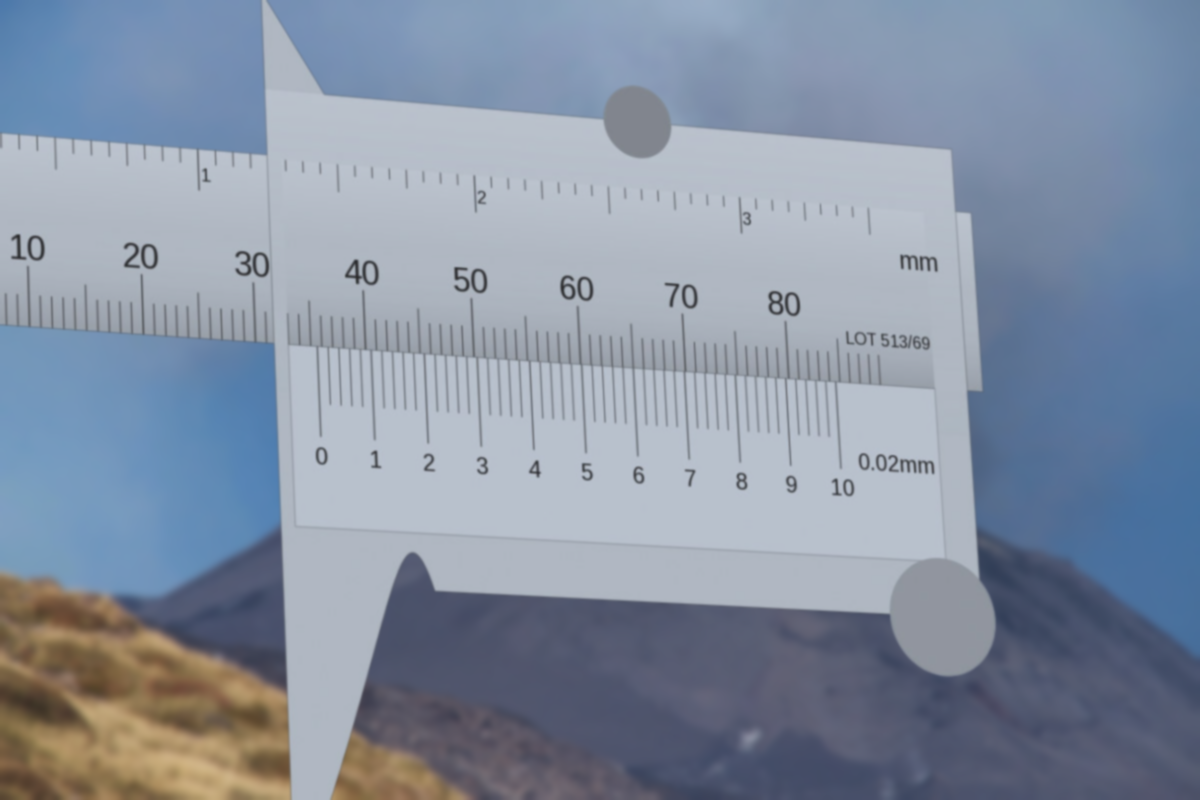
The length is 35.6 (mm)
